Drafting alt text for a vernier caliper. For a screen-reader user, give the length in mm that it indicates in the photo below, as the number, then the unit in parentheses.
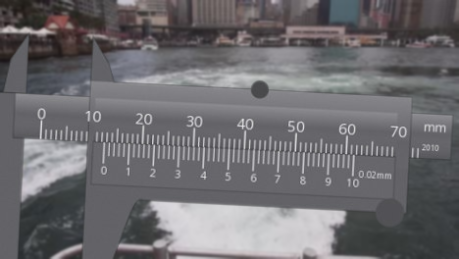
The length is 12.5 (mm)
